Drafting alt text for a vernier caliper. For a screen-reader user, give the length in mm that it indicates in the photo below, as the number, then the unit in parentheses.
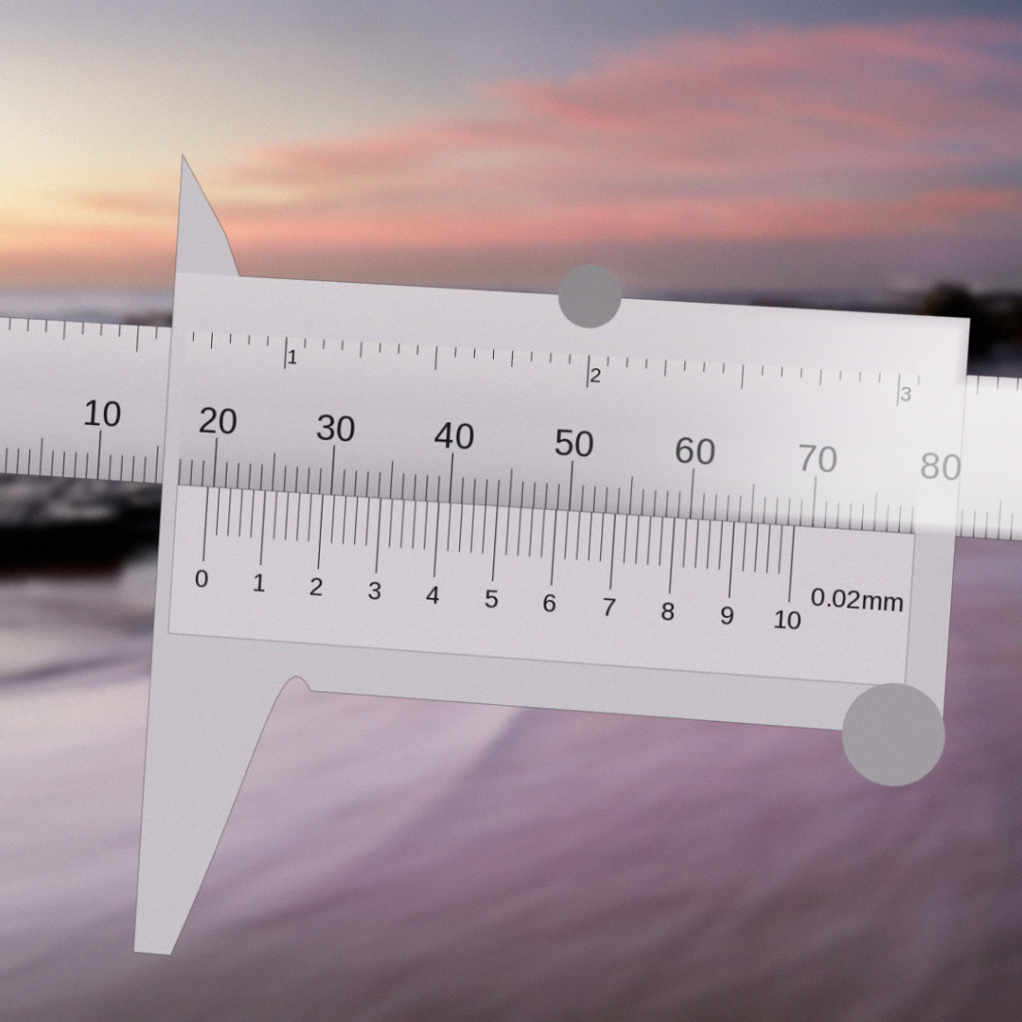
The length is 19.5 (mm)
